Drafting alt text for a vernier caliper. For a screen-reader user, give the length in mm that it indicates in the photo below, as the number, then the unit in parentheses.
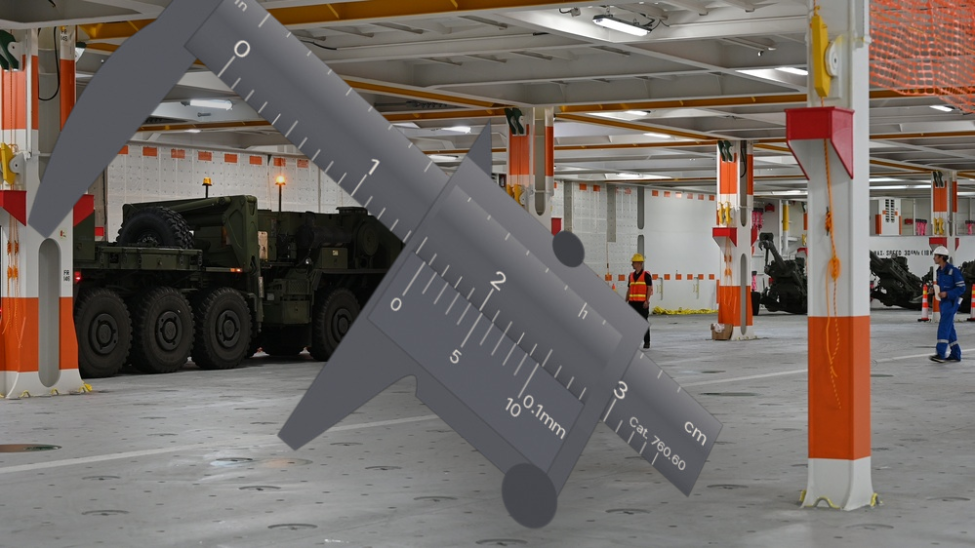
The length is 15.7 (mm)
